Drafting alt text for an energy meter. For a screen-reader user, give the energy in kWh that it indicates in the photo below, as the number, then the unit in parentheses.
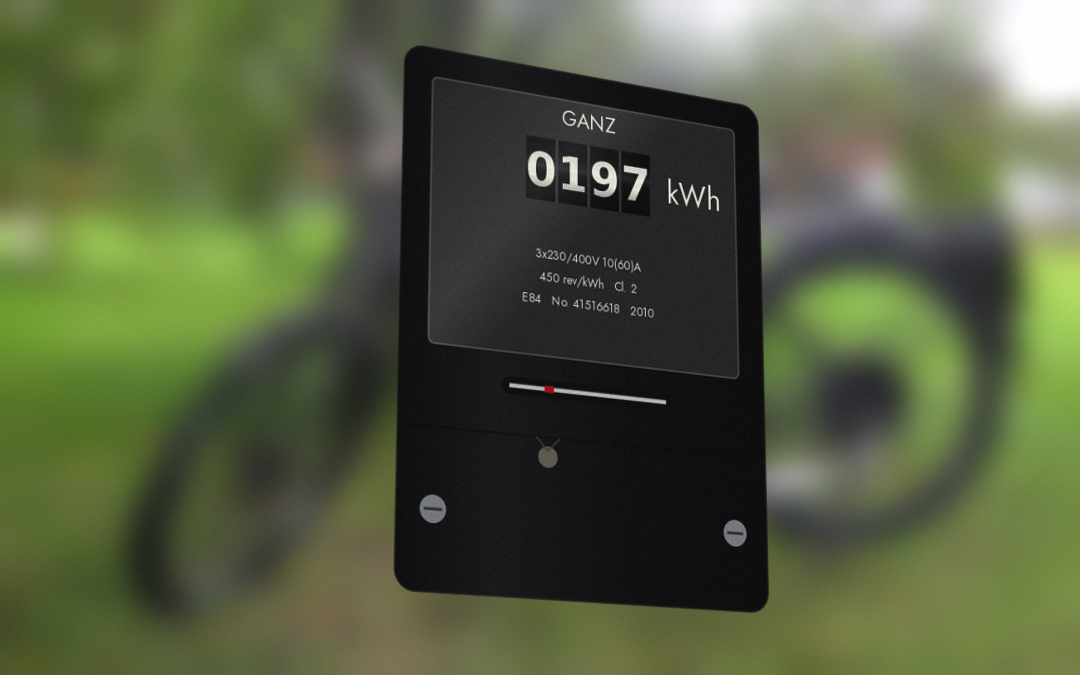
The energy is 197 (kWh)
